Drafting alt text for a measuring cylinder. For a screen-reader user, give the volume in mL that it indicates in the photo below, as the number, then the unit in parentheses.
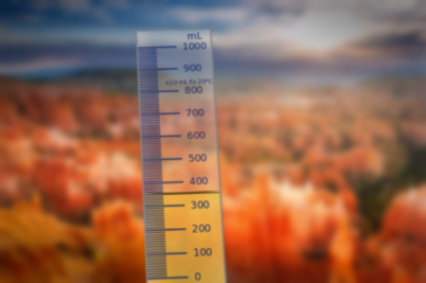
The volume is 350 (mL)
